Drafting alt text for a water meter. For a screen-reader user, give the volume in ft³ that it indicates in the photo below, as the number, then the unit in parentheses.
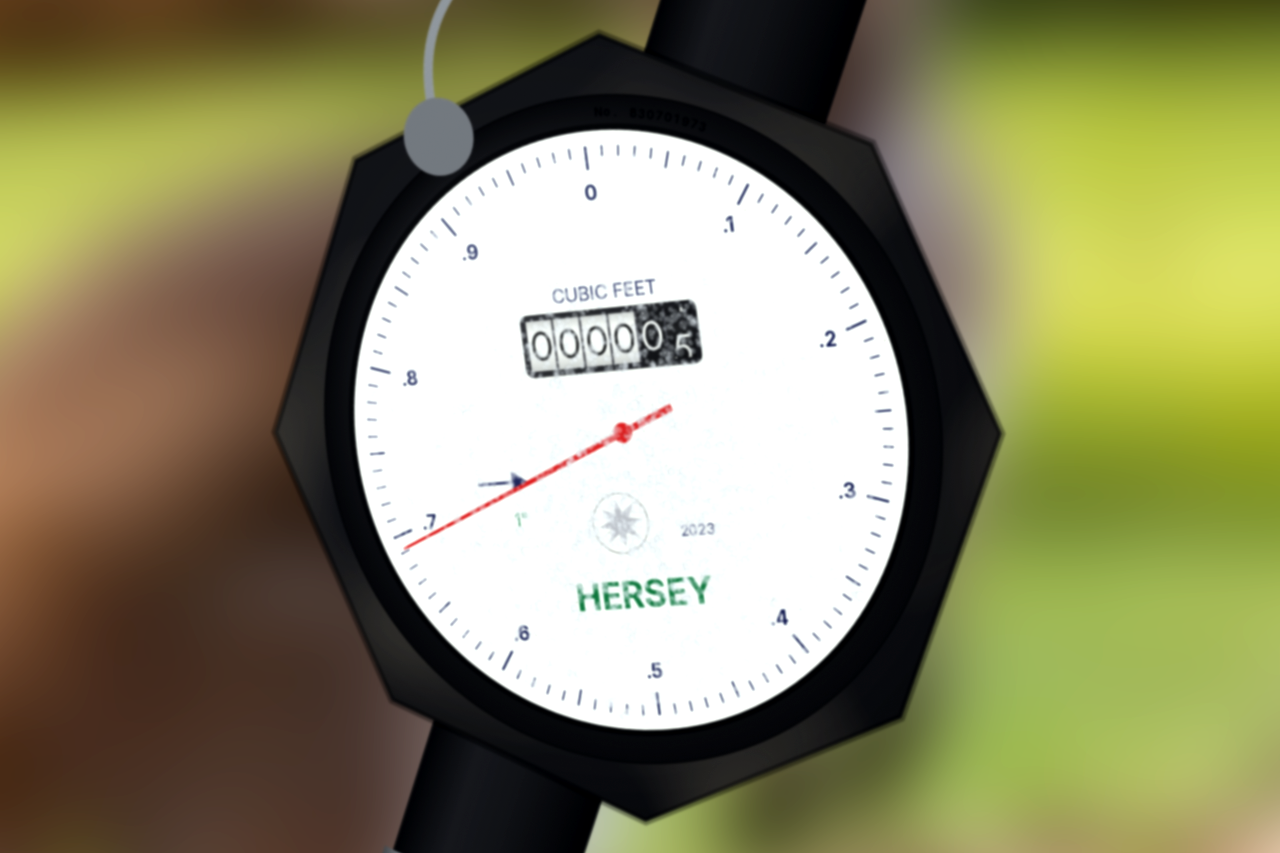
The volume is 4.69 (ft³)
